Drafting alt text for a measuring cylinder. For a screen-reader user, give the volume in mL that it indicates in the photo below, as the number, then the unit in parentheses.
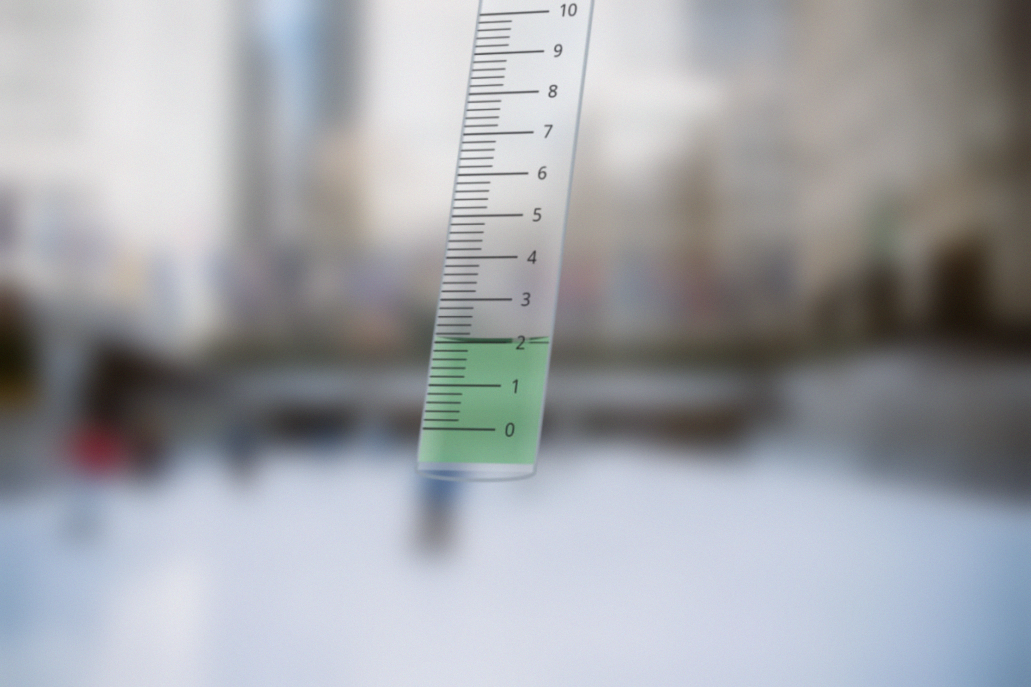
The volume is 2 (mL)
